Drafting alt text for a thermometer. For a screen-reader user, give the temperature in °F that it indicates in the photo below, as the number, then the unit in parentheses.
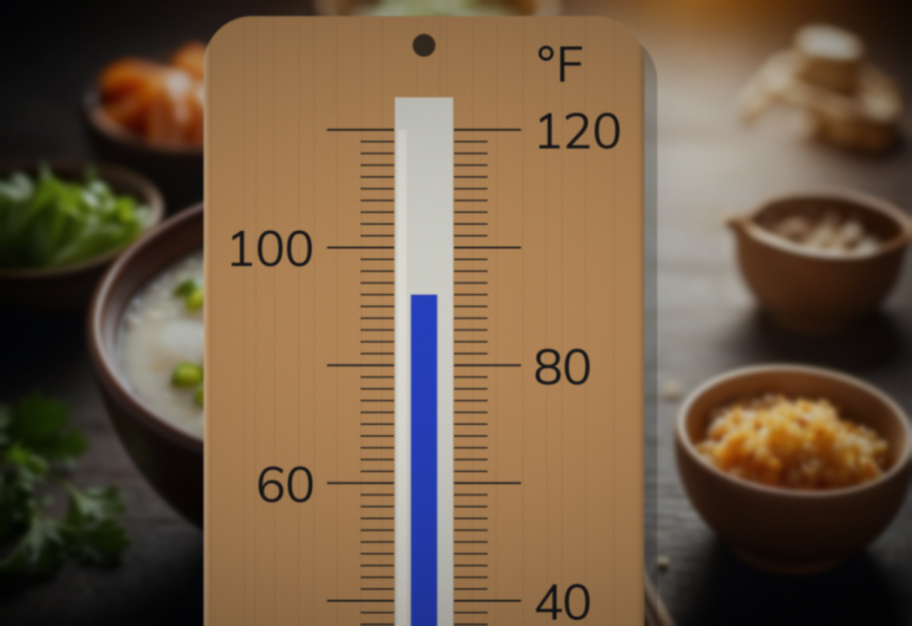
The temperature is 92 (°F)
